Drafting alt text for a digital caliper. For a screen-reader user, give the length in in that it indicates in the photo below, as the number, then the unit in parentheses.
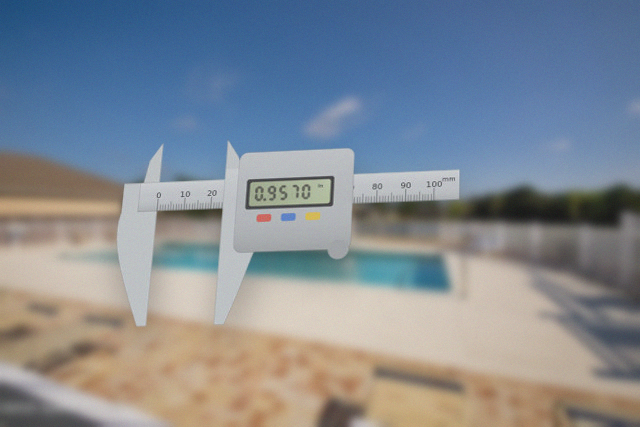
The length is 0.9570 (in)
